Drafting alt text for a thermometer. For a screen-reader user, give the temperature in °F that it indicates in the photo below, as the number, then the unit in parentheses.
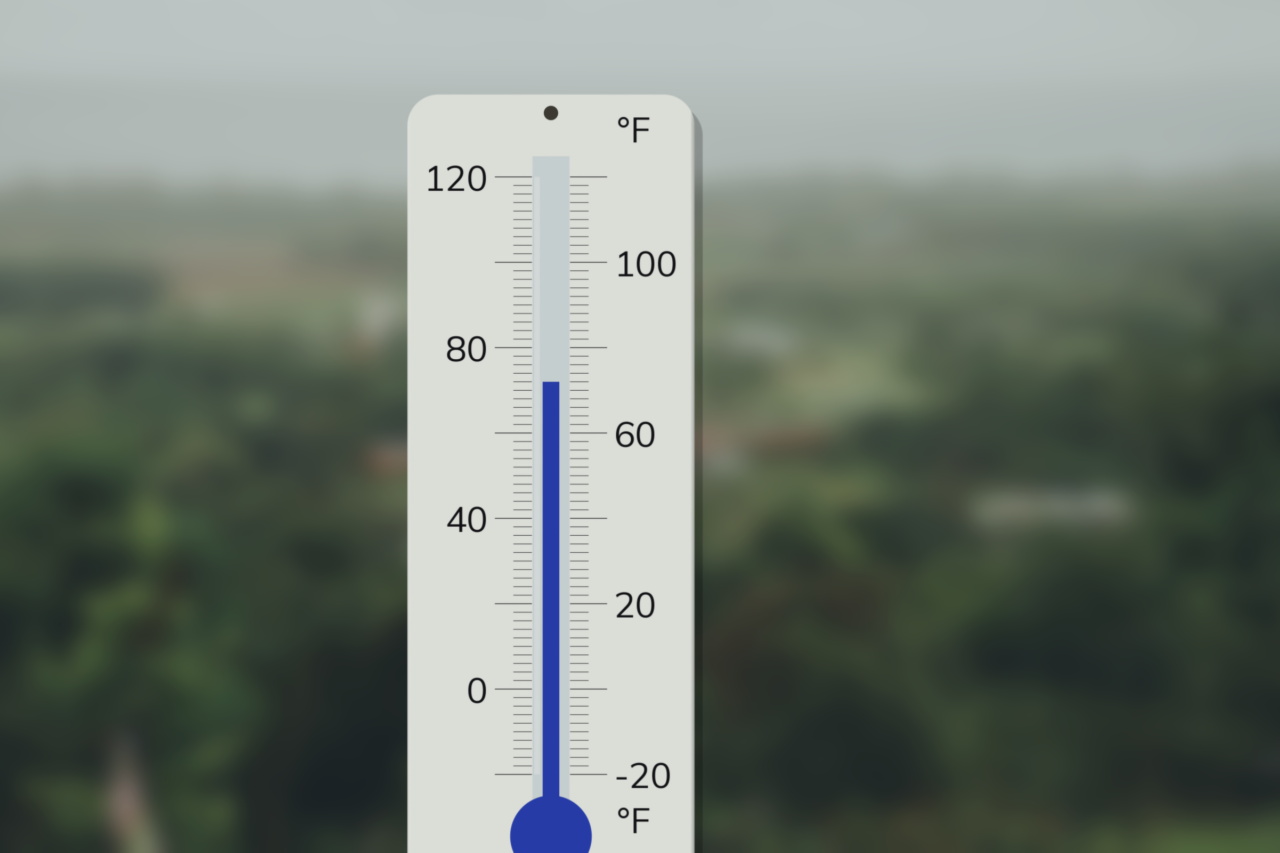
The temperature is 72 (°F)
